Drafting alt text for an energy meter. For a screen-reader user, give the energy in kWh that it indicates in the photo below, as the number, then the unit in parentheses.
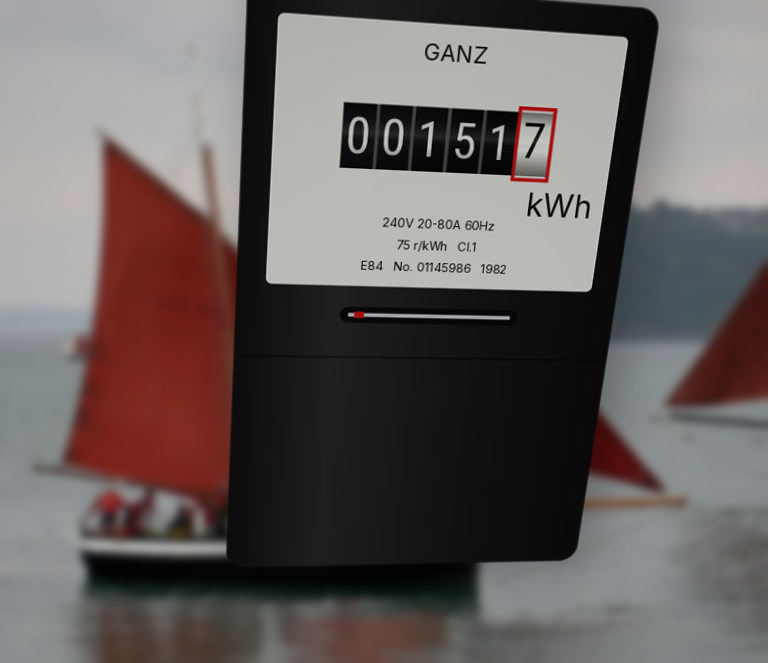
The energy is 151.7 (kWh)
